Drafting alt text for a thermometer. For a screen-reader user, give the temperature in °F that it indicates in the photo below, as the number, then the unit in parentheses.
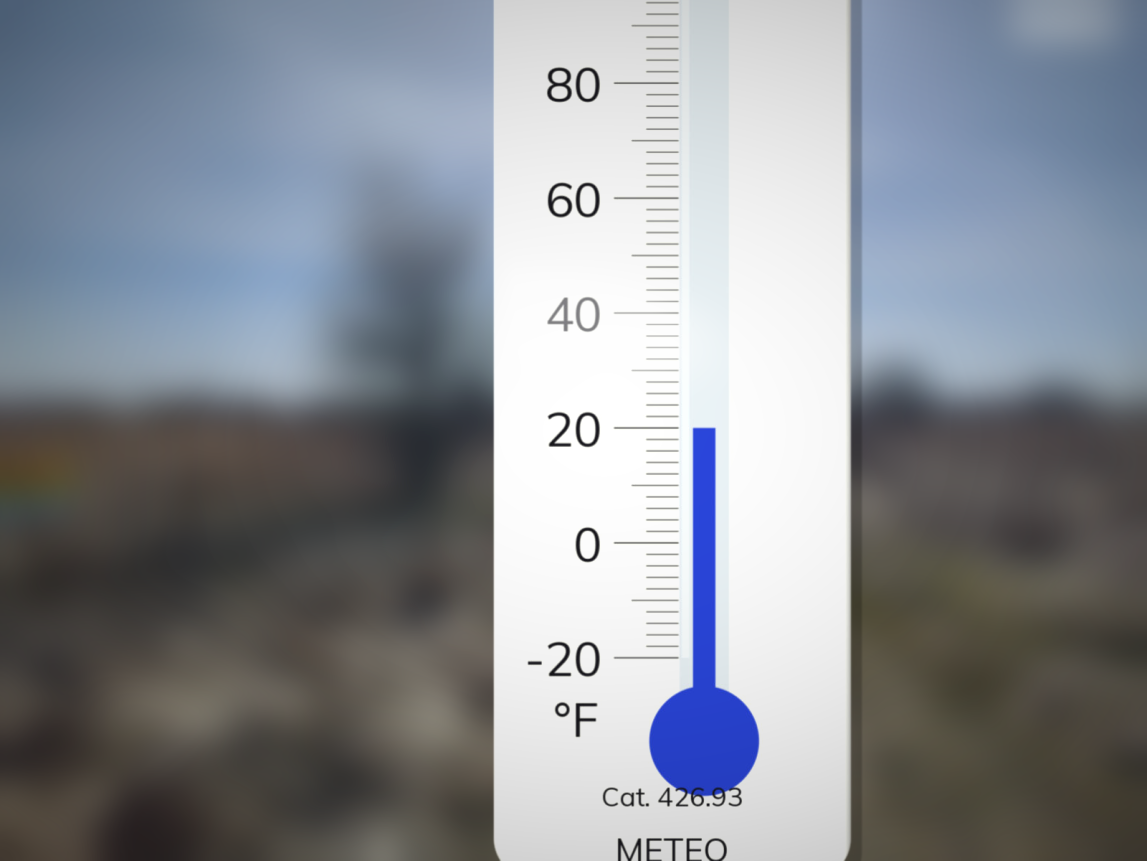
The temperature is 20 (°F)
